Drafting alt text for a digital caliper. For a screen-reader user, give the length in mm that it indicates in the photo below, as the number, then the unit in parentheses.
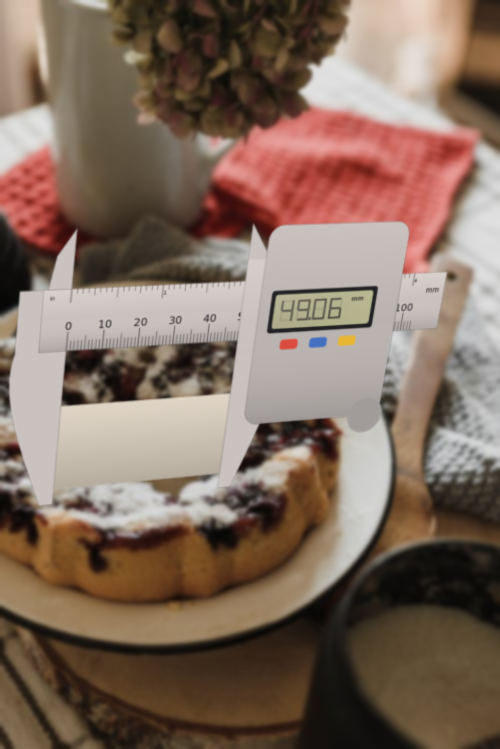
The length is 49.06 (mm)
